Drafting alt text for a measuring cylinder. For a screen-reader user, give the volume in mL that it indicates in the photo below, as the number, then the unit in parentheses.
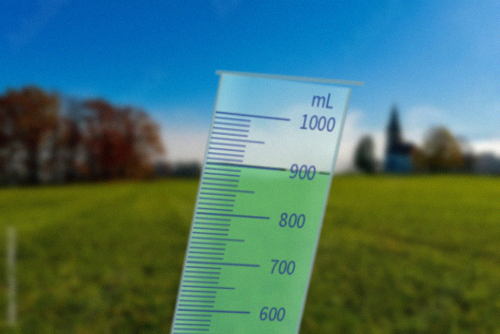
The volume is 900 (mL)
